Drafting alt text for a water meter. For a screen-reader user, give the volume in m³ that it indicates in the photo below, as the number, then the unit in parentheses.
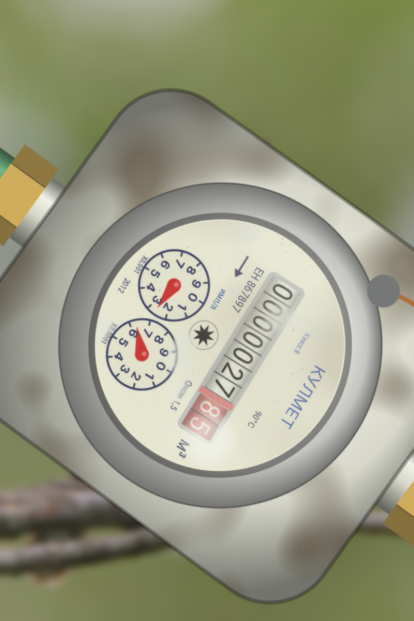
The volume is 27.8526 (m³)
